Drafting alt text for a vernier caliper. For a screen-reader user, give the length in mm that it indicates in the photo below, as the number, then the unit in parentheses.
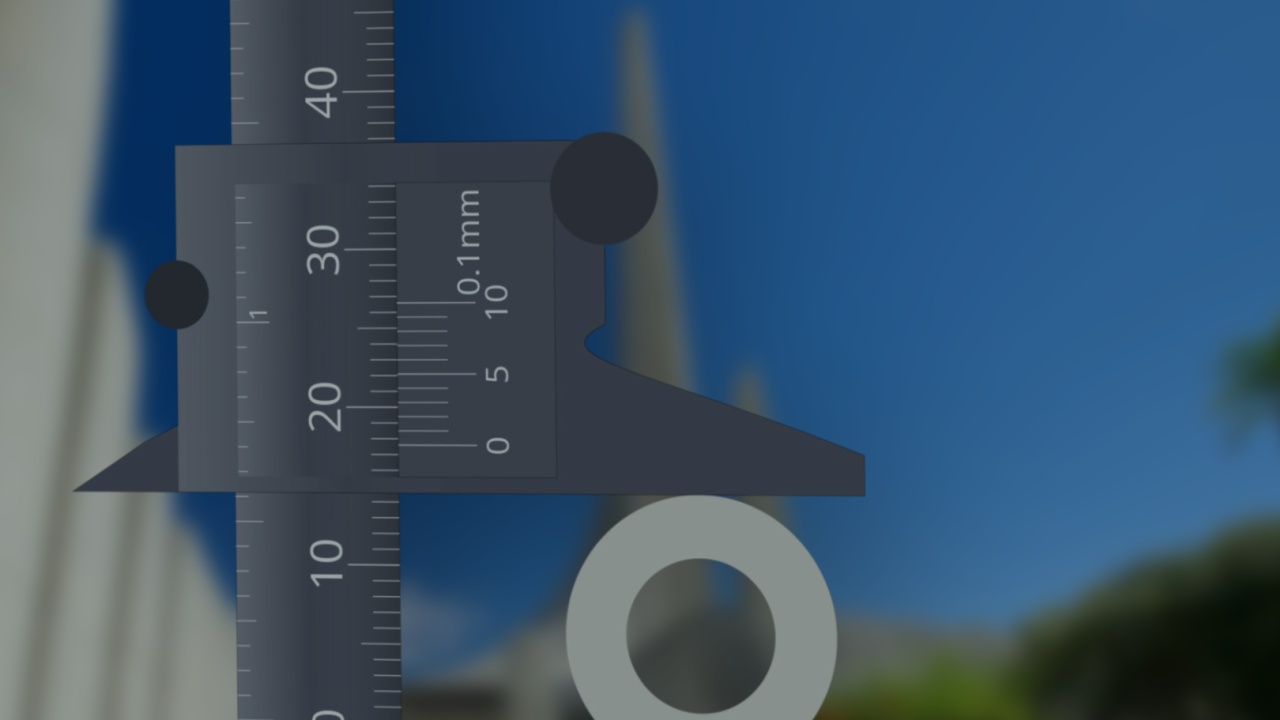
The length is 17.6 (mm)
